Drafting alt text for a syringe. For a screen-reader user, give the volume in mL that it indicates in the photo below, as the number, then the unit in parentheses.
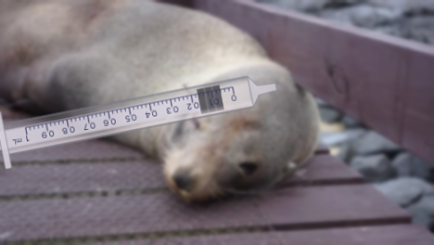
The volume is 0.06 (mL)
